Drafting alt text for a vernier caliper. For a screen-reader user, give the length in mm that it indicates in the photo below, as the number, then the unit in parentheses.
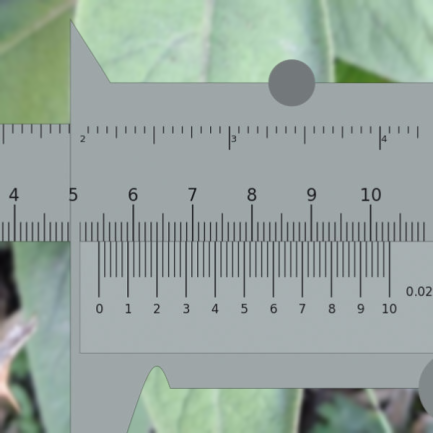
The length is 54.2 (mm)
